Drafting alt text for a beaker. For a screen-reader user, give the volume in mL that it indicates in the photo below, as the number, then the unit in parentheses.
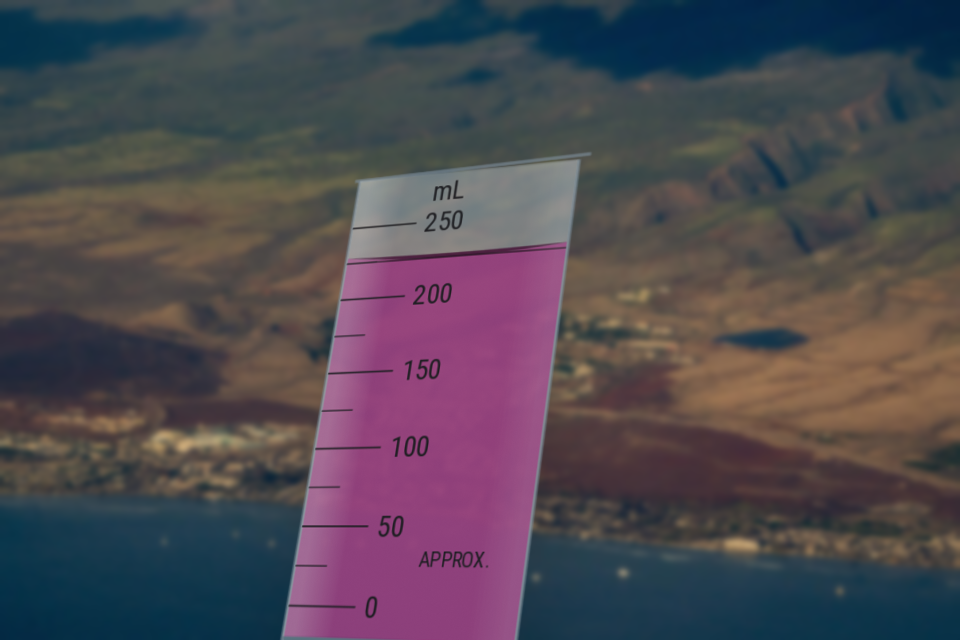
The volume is 225 (mL)
